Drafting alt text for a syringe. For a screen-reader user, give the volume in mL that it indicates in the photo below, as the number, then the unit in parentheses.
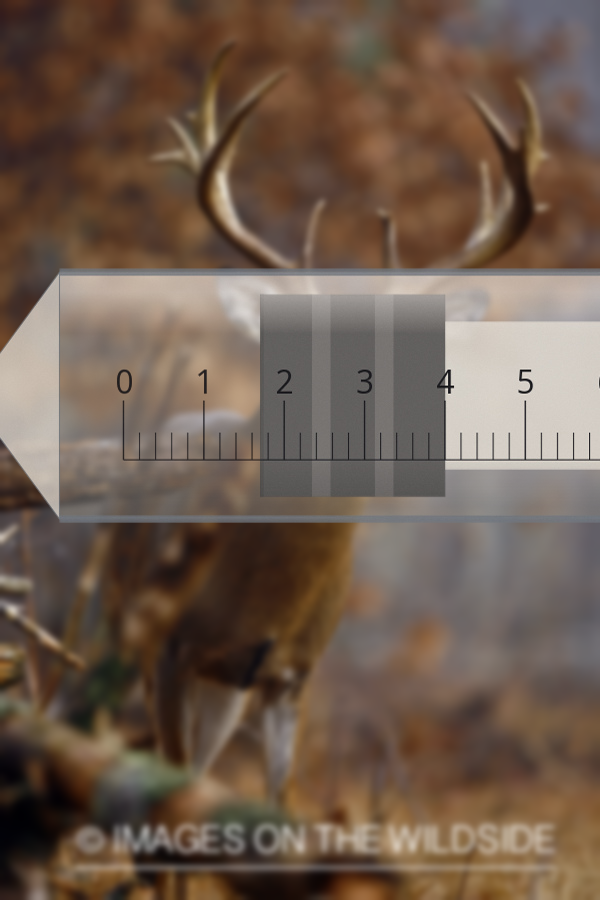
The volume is 1.7 (mL)
